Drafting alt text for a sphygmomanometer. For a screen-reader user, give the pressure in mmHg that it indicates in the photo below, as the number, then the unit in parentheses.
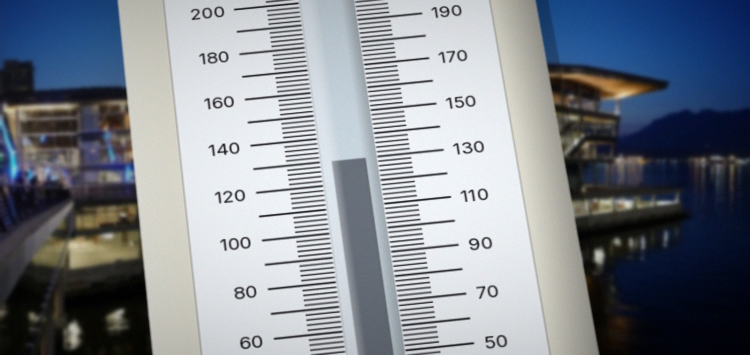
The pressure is 130 (mmHg)
